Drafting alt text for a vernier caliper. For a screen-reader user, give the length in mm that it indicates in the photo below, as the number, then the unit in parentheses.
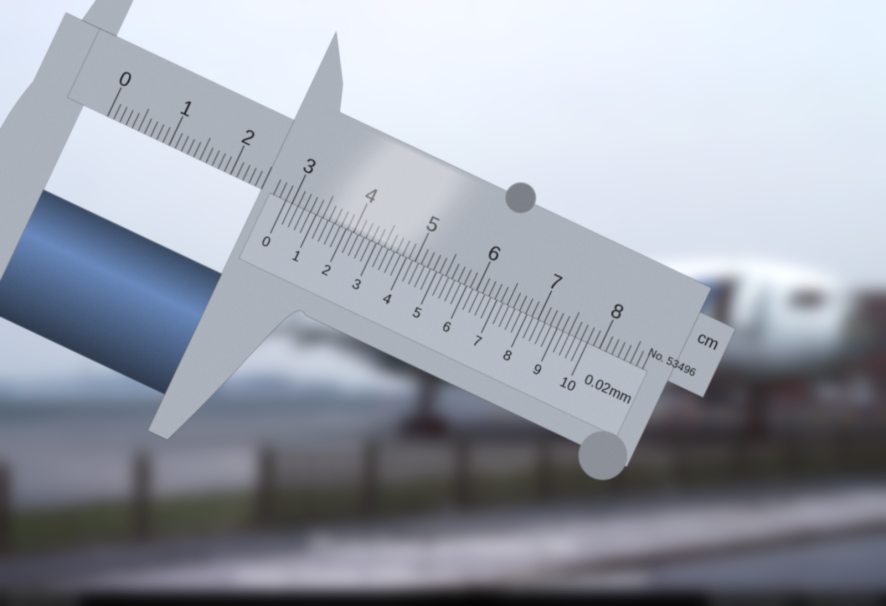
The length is 29.0 (mm)
